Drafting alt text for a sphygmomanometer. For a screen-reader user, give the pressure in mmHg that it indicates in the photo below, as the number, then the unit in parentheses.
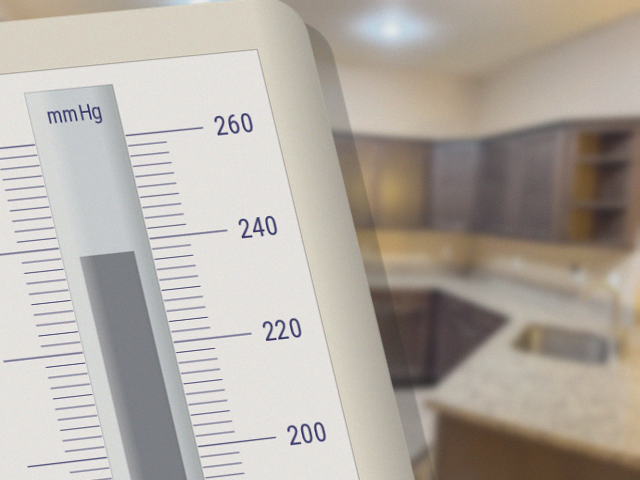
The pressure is 238 (mmHg)
